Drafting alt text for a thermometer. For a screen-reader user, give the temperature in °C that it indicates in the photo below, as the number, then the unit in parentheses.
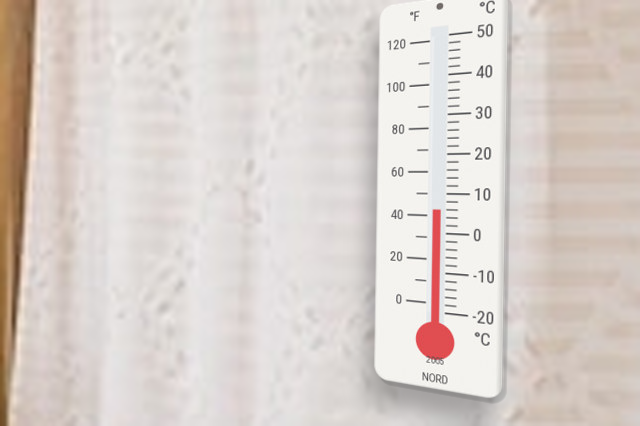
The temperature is 6 (°C)
